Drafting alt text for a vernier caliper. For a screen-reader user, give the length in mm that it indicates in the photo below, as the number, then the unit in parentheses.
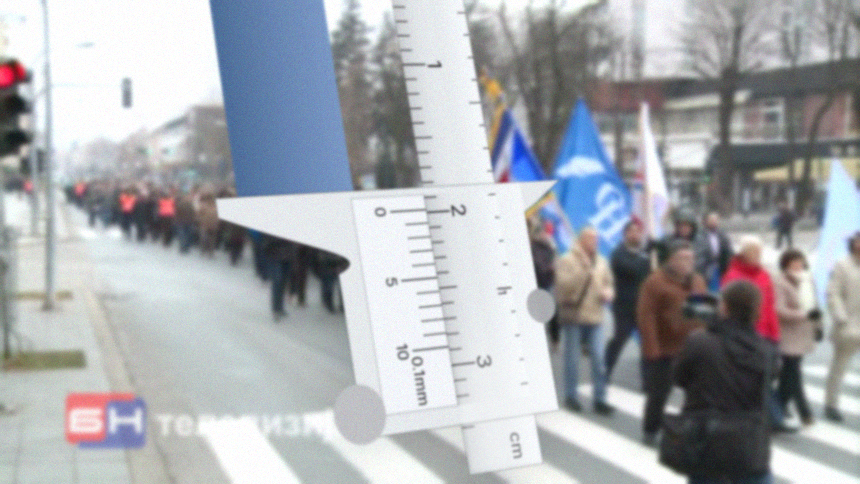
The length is 19.8 (mm)
